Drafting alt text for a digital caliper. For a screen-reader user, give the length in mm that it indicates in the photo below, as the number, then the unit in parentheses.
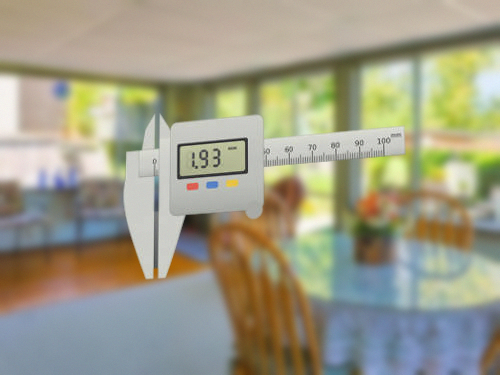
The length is 1.93 (mm)
